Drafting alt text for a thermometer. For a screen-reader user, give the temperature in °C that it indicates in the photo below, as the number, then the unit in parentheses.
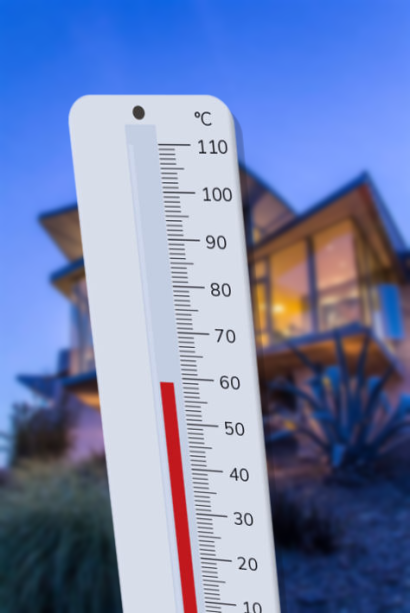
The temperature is 59 (°C)
